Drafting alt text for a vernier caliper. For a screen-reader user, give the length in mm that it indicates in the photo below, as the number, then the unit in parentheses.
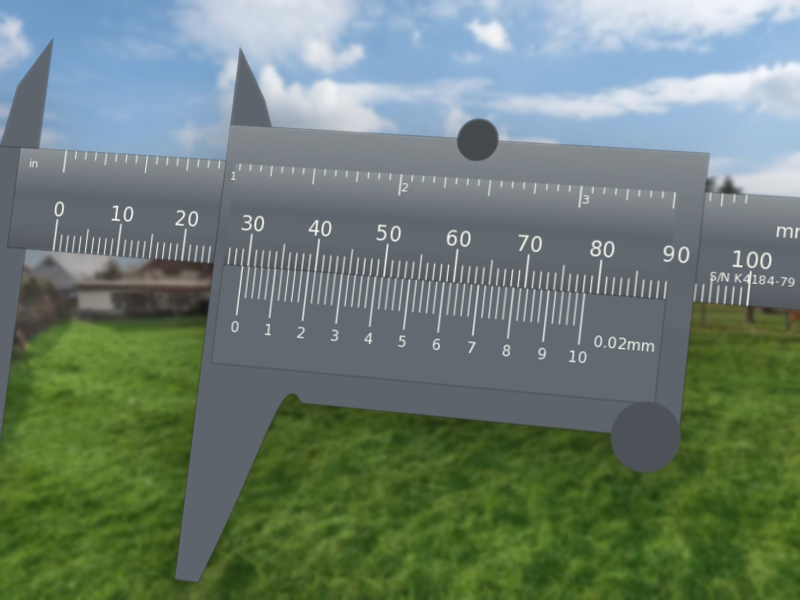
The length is 29.2 (mm)
